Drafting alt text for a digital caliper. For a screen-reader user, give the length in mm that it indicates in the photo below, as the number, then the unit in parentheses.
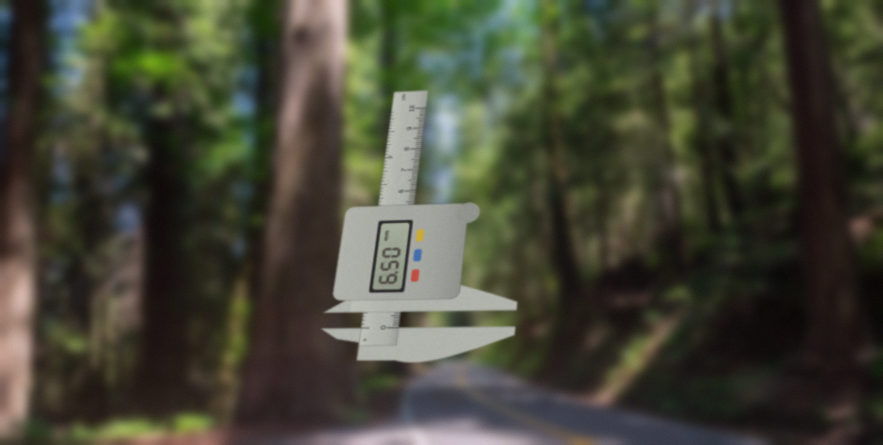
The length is 6.50 (mm)
